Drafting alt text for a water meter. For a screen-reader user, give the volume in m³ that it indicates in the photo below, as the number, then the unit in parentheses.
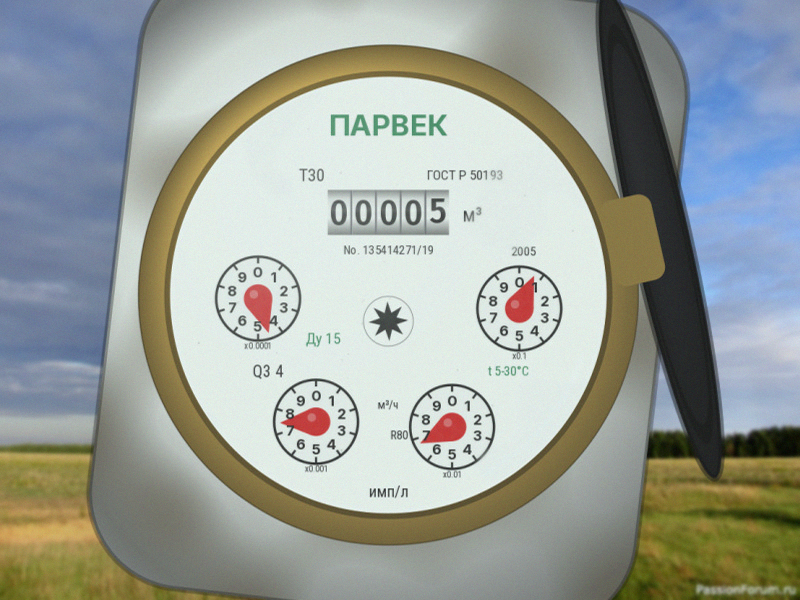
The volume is 5.0674 (m³)
